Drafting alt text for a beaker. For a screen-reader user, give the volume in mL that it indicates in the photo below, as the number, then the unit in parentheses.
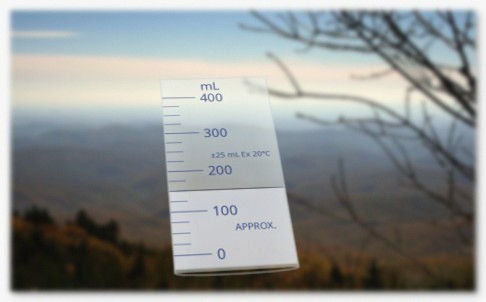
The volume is 150 (mL)
